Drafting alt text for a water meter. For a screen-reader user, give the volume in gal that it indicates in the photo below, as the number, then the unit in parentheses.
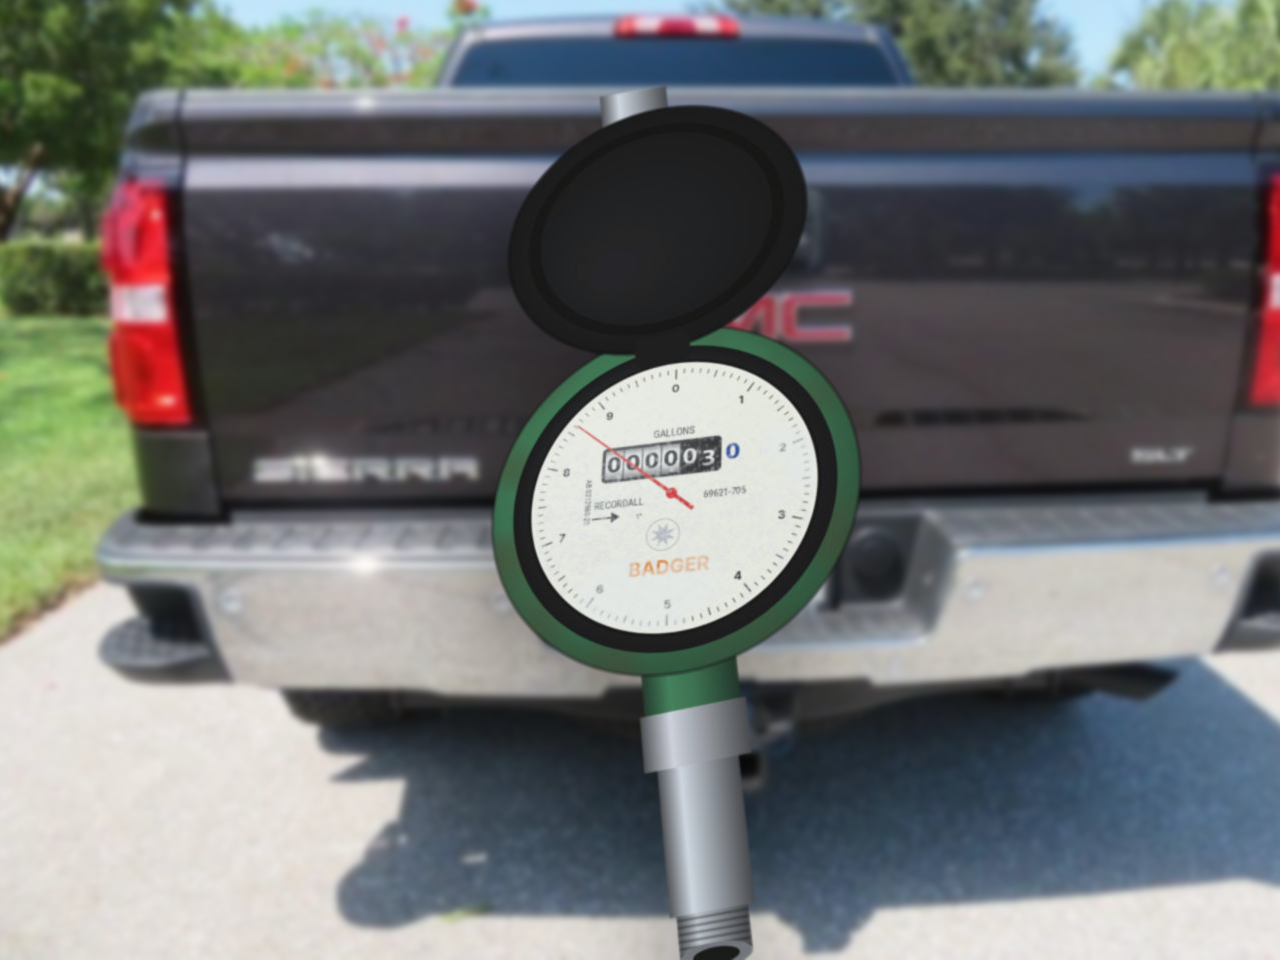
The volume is 28.6 (gal)
